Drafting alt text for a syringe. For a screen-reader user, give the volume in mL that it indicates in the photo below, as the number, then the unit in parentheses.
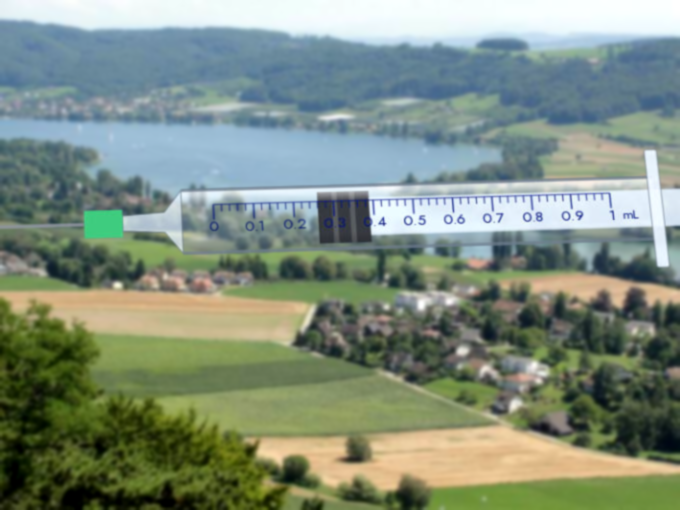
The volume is 0.26 (mL)
